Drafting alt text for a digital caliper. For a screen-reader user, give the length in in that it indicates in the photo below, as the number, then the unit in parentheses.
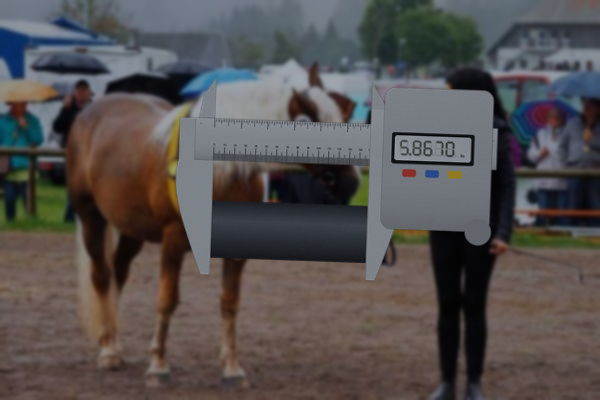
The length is 5.8670 (in)
